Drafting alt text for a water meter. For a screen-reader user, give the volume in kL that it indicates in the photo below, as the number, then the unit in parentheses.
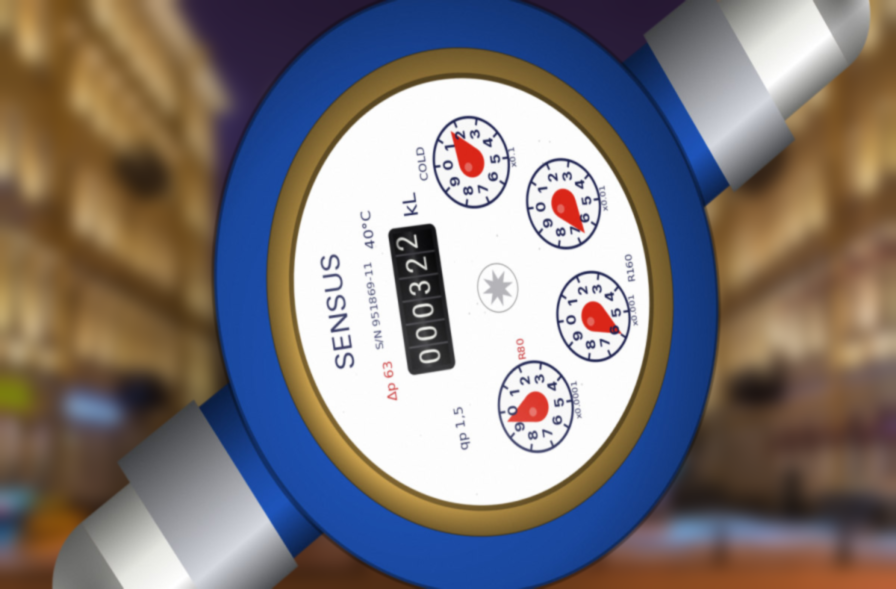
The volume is 322.1659 (kL)
